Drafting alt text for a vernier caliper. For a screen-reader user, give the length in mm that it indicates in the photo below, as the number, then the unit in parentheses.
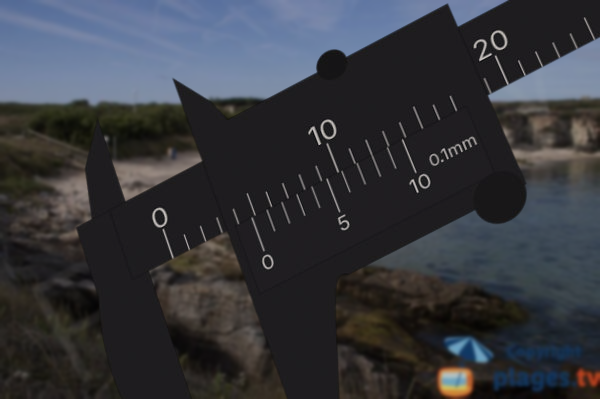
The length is 4.8 (mm)
